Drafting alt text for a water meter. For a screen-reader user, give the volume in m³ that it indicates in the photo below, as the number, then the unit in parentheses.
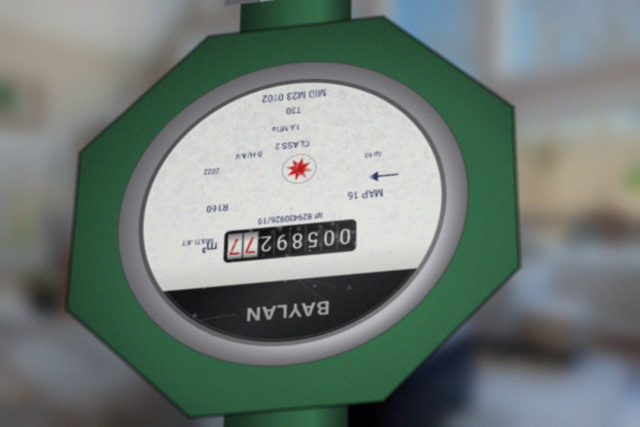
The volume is 5892.77 (m³)
